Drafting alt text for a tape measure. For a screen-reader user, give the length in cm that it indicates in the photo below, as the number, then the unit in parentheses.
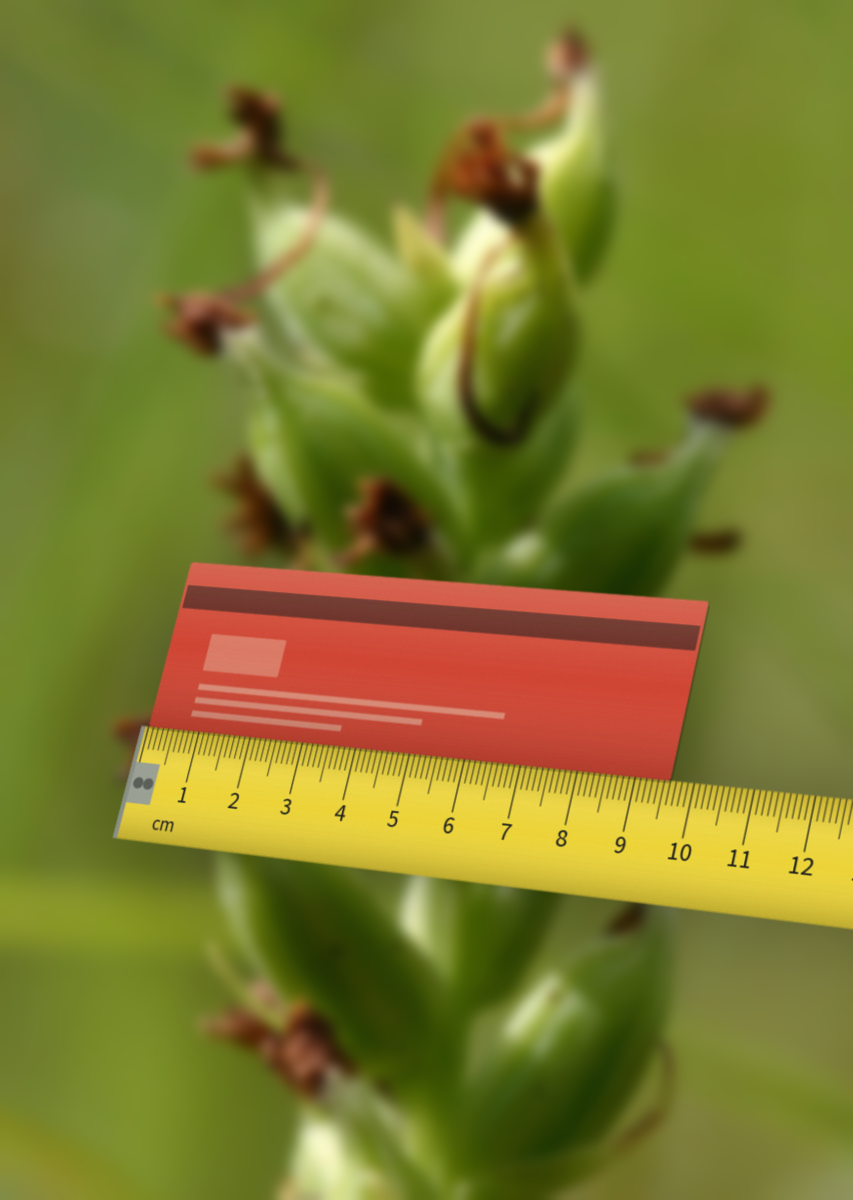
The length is 9.6 (cm)
